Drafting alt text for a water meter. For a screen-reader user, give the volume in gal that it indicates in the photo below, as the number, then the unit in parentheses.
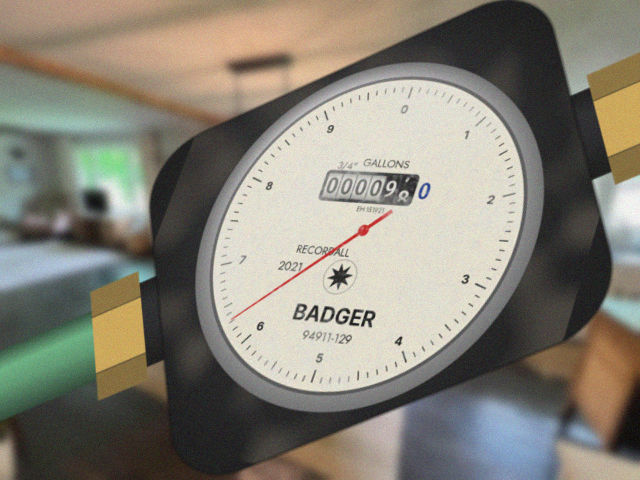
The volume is 976.3 (gal)
